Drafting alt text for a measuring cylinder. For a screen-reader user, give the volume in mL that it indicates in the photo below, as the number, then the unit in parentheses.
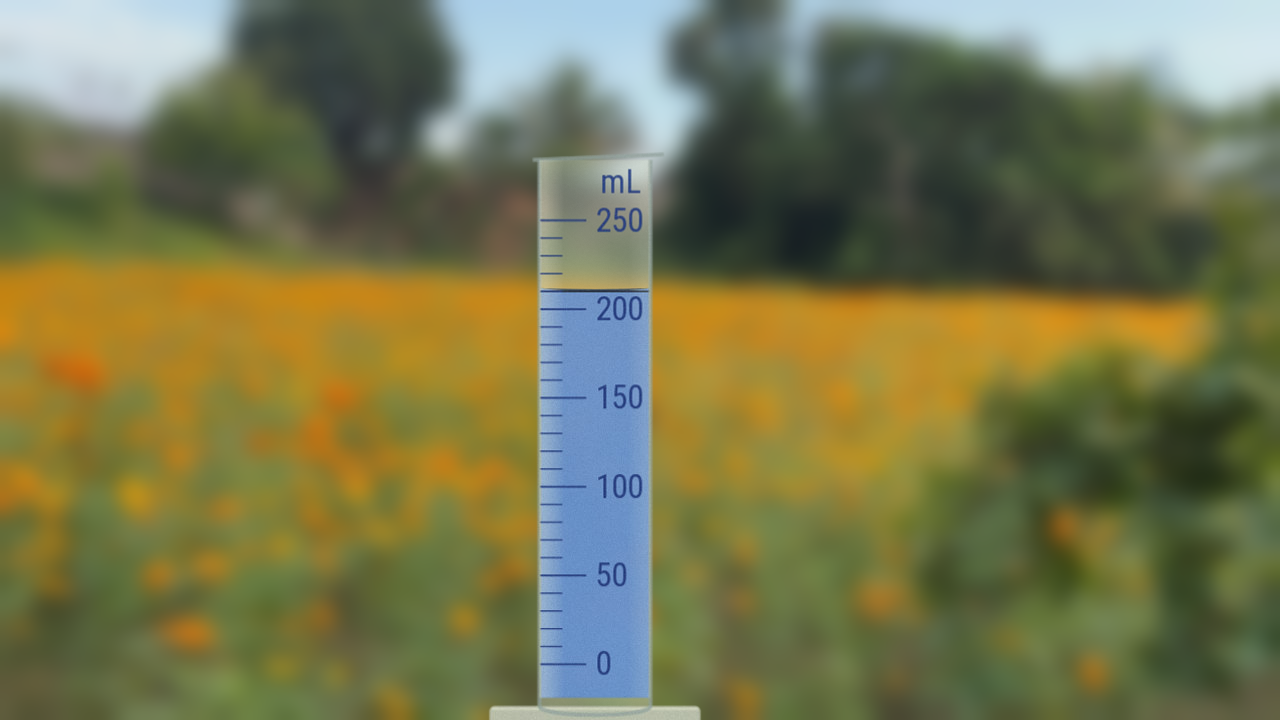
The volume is 210 (mL)
